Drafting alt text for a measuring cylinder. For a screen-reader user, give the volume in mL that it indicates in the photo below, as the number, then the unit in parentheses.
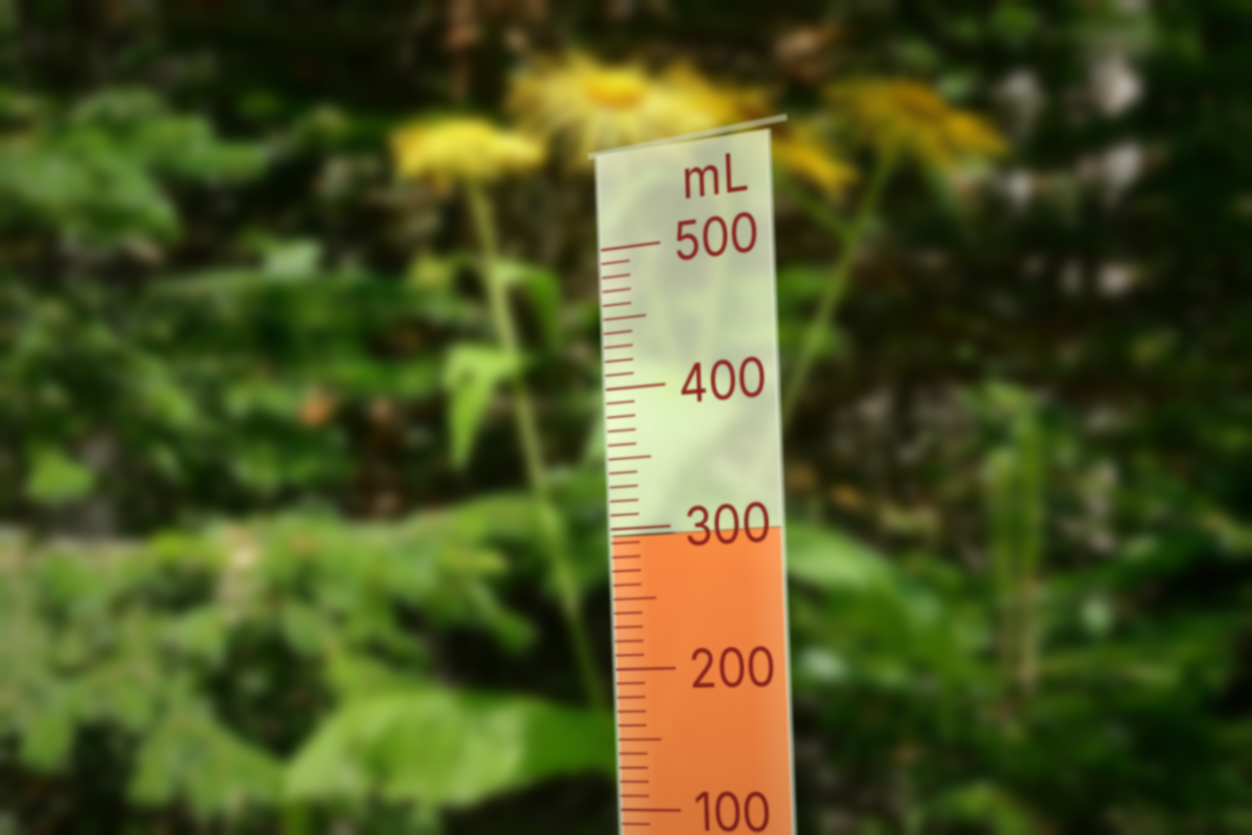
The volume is 295 (mL)
